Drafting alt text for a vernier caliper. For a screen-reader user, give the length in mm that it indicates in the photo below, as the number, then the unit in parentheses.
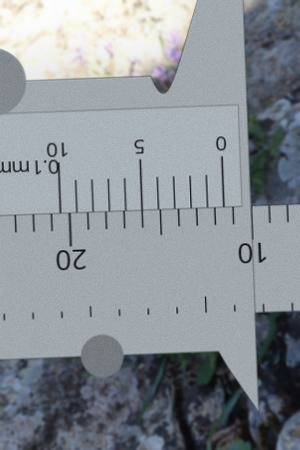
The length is 11.5 (mm)
